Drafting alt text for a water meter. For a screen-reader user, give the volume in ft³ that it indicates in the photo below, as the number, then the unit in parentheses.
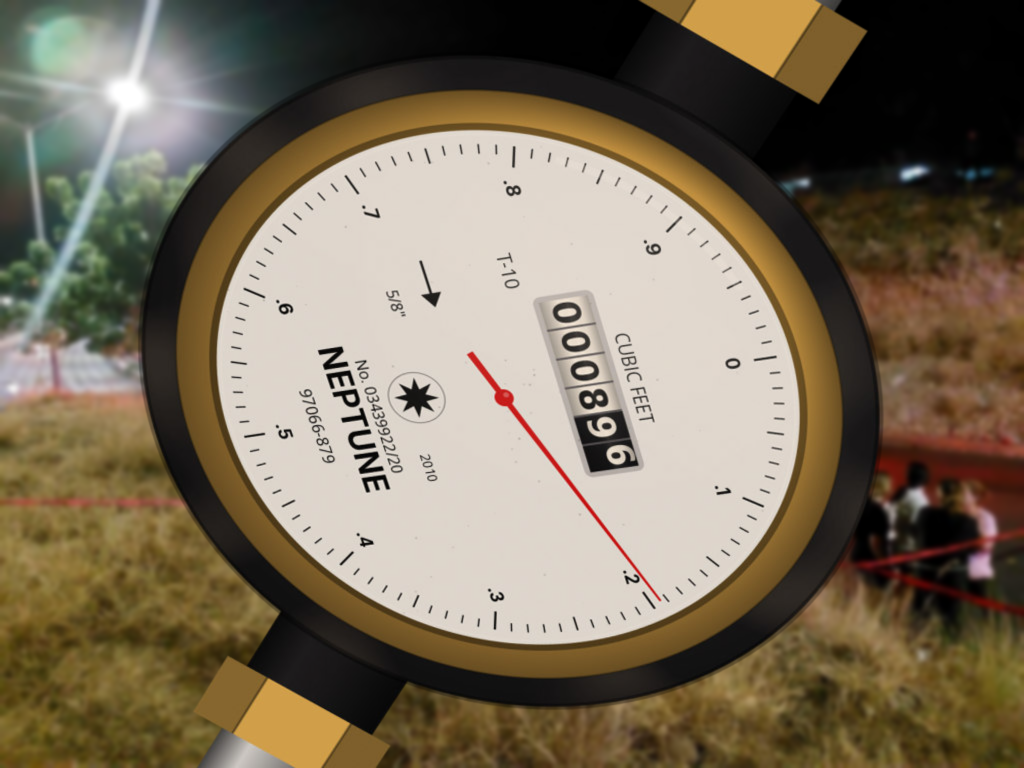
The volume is 896.19 (ft³)
